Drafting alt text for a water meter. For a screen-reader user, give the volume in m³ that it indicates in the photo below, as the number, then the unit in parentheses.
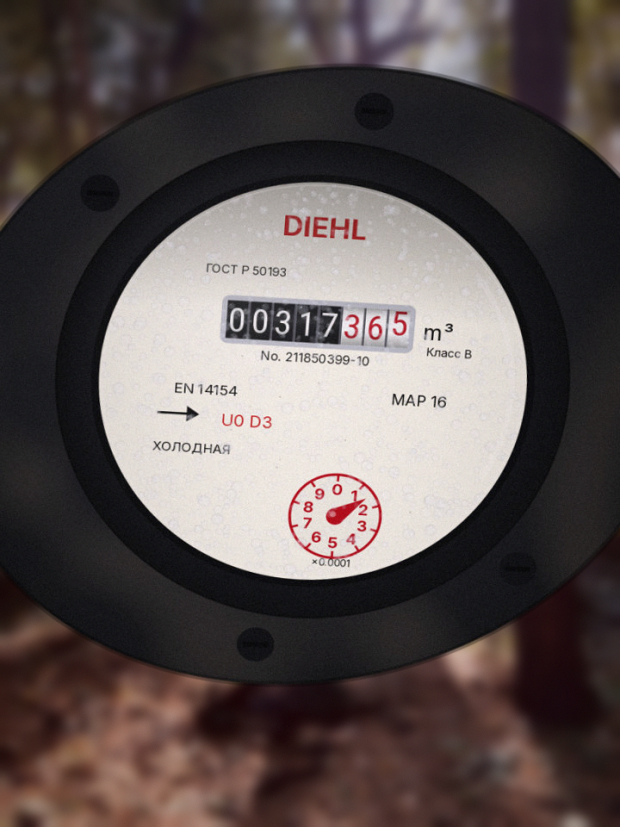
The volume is 317.3651 (m³)
